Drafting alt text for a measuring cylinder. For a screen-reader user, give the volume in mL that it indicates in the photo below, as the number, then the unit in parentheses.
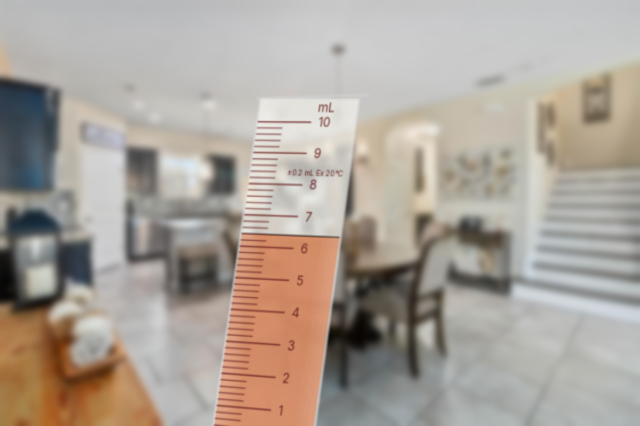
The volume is 6.4 (mL)
